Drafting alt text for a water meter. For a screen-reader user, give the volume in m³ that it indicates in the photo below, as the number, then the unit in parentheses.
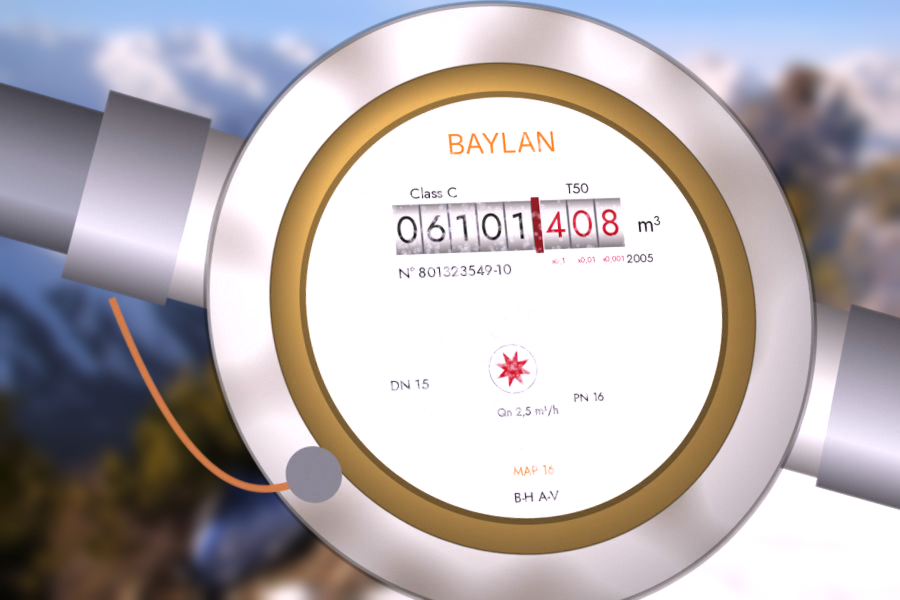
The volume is 6101.408 (m³)
